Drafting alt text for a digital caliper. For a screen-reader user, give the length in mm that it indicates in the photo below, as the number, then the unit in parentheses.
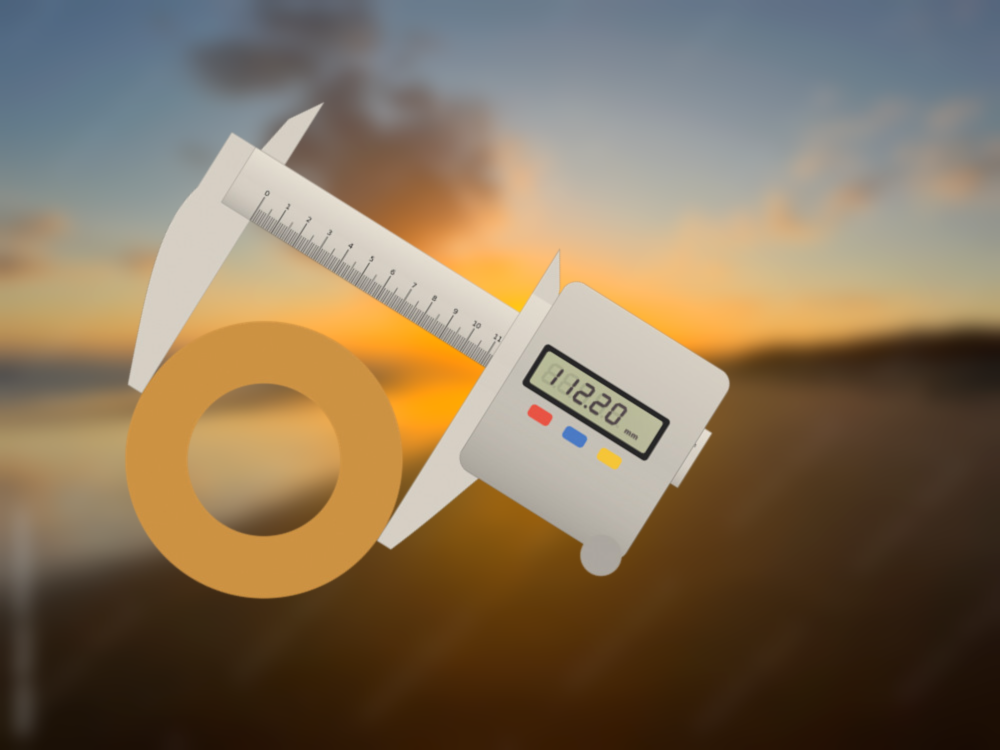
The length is 112.20 (mm)
